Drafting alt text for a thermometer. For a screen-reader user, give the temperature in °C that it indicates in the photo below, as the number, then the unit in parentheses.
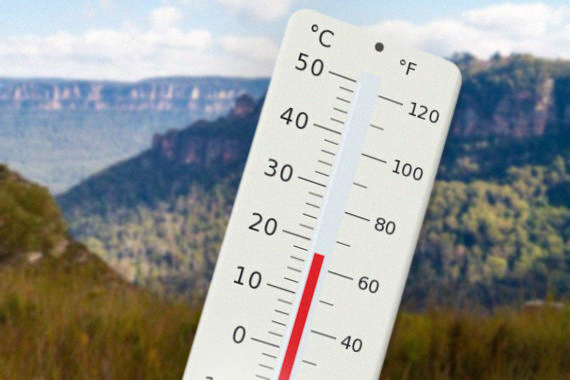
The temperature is 18 (°C)
